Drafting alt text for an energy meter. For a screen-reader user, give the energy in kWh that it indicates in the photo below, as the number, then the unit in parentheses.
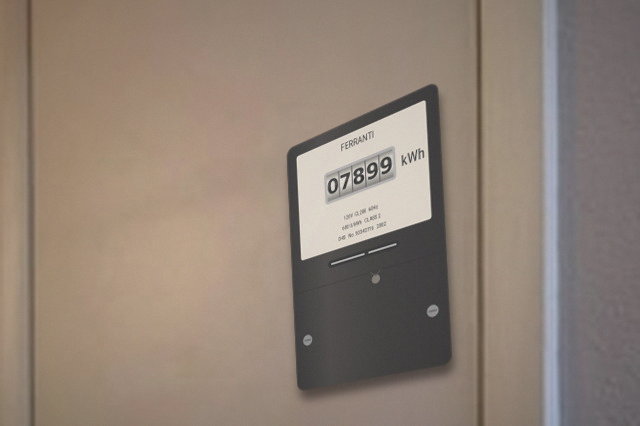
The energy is 7899 (kWh)
